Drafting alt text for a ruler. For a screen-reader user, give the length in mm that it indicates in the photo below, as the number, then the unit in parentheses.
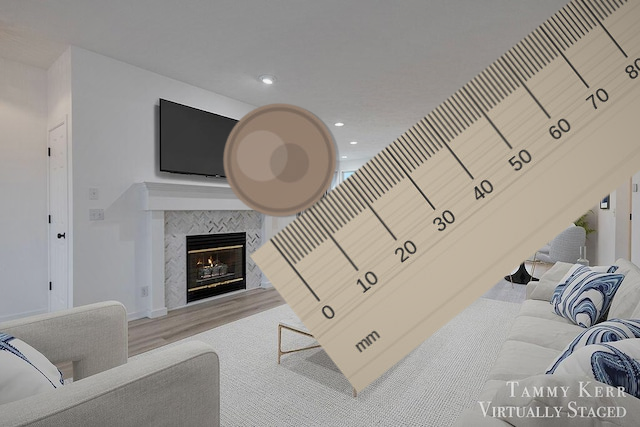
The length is 23 (mm)
